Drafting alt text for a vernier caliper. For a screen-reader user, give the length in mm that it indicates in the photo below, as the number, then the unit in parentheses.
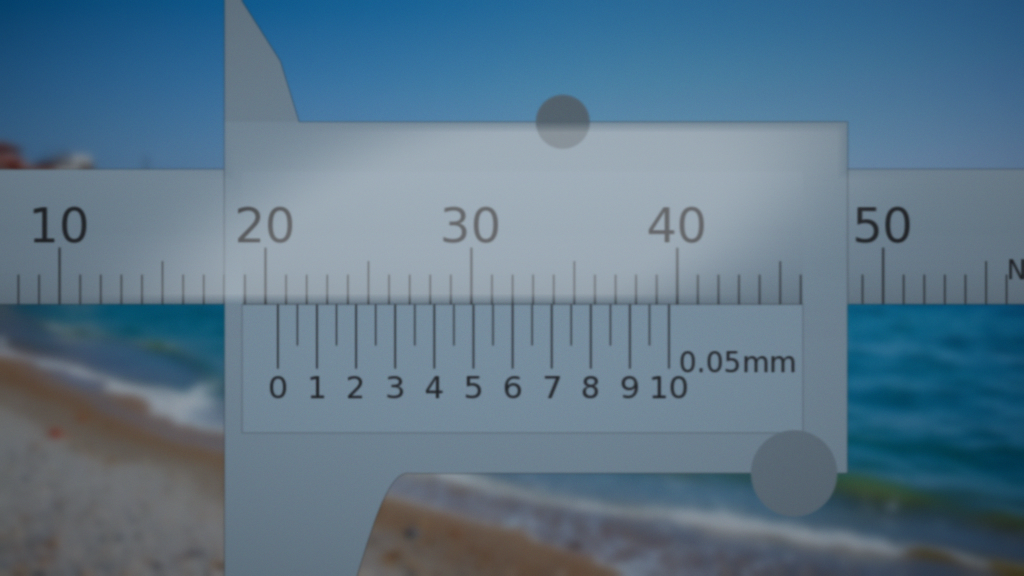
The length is 20.6 (mm)
